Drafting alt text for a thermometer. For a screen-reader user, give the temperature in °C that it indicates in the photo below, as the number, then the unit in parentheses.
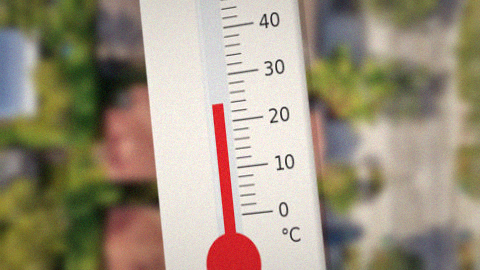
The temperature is 24 (°C)
